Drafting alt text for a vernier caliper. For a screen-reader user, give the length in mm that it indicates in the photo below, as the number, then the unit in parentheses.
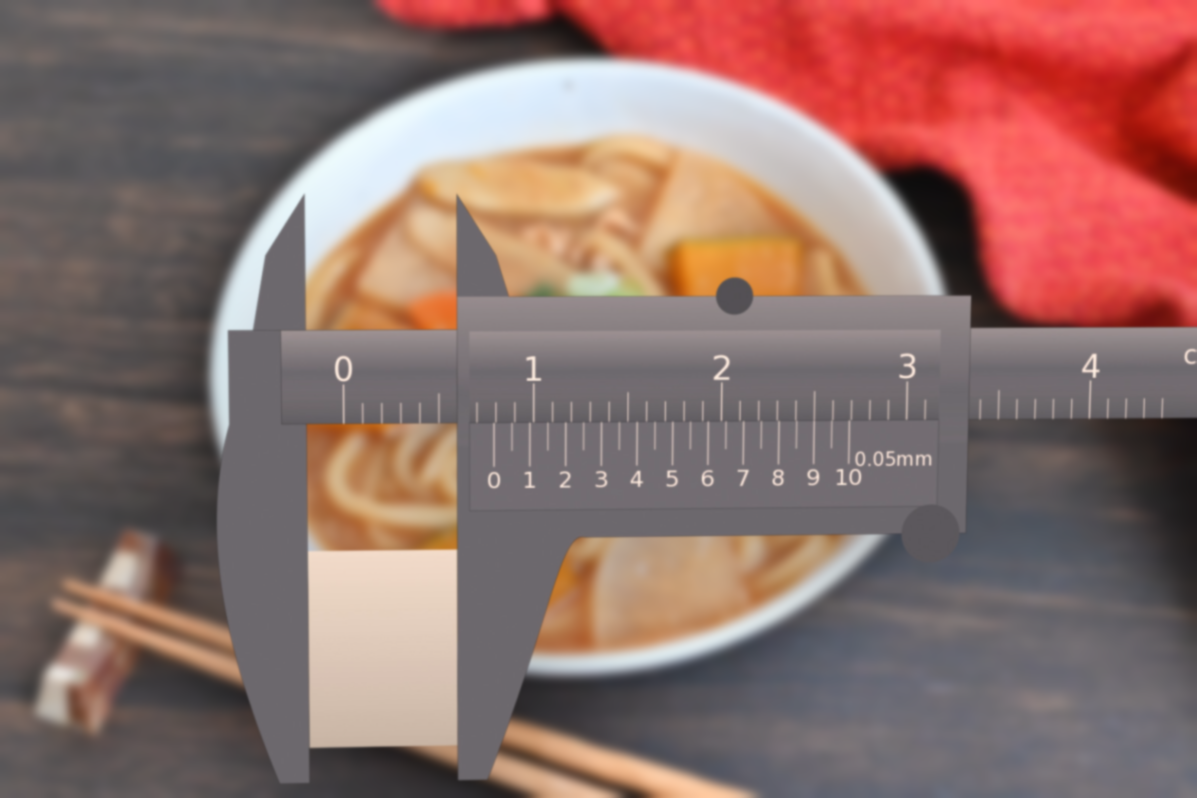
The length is 7.9 (mm)
